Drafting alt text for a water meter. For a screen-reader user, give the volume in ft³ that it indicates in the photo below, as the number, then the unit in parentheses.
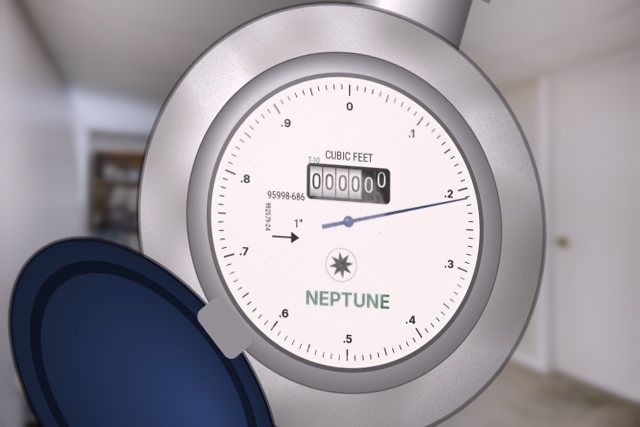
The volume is 0.21 (ft³)
